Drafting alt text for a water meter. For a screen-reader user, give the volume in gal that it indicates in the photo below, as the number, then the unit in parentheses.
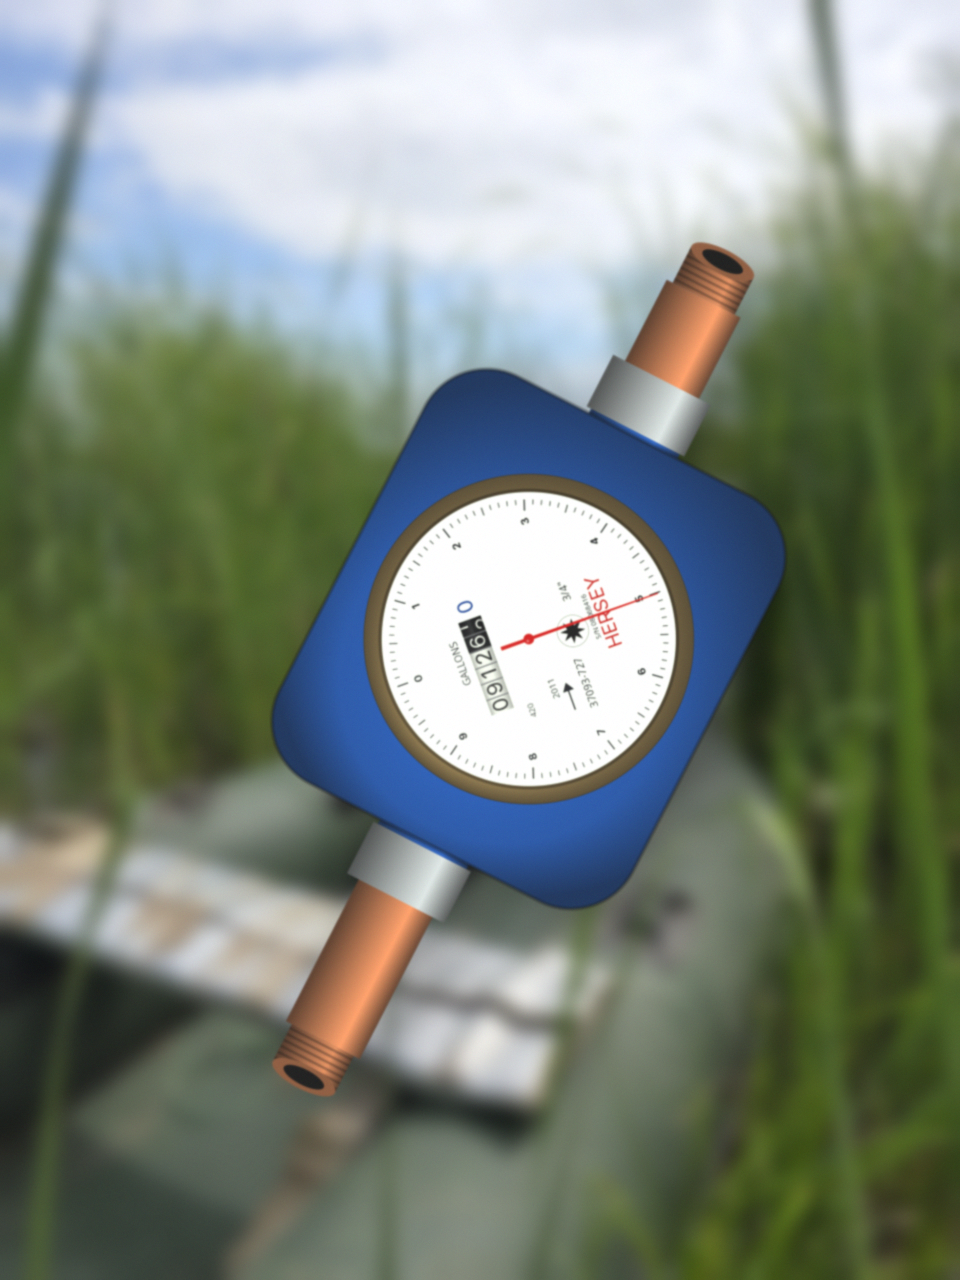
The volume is 912615.0 (gal)
